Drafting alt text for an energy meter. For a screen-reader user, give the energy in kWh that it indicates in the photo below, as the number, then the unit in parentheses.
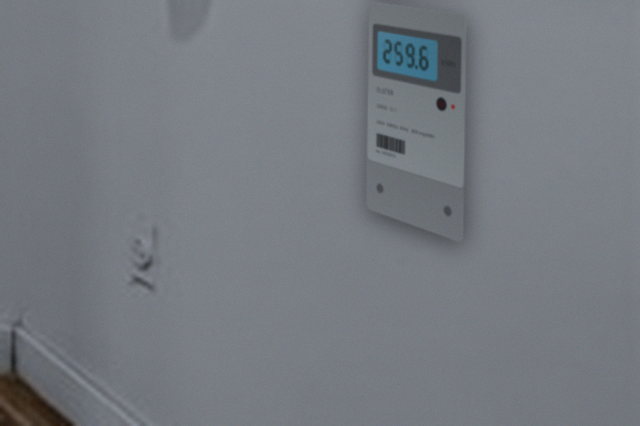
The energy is 259.6 (kWh)
